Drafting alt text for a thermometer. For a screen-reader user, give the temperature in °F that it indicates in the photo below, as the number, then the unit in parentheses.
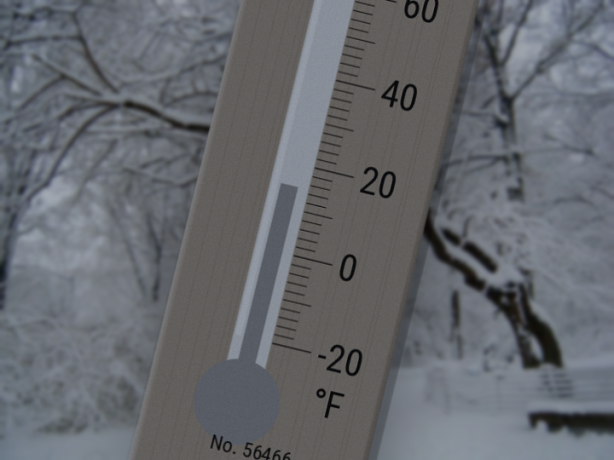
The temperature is 15 (°F)
